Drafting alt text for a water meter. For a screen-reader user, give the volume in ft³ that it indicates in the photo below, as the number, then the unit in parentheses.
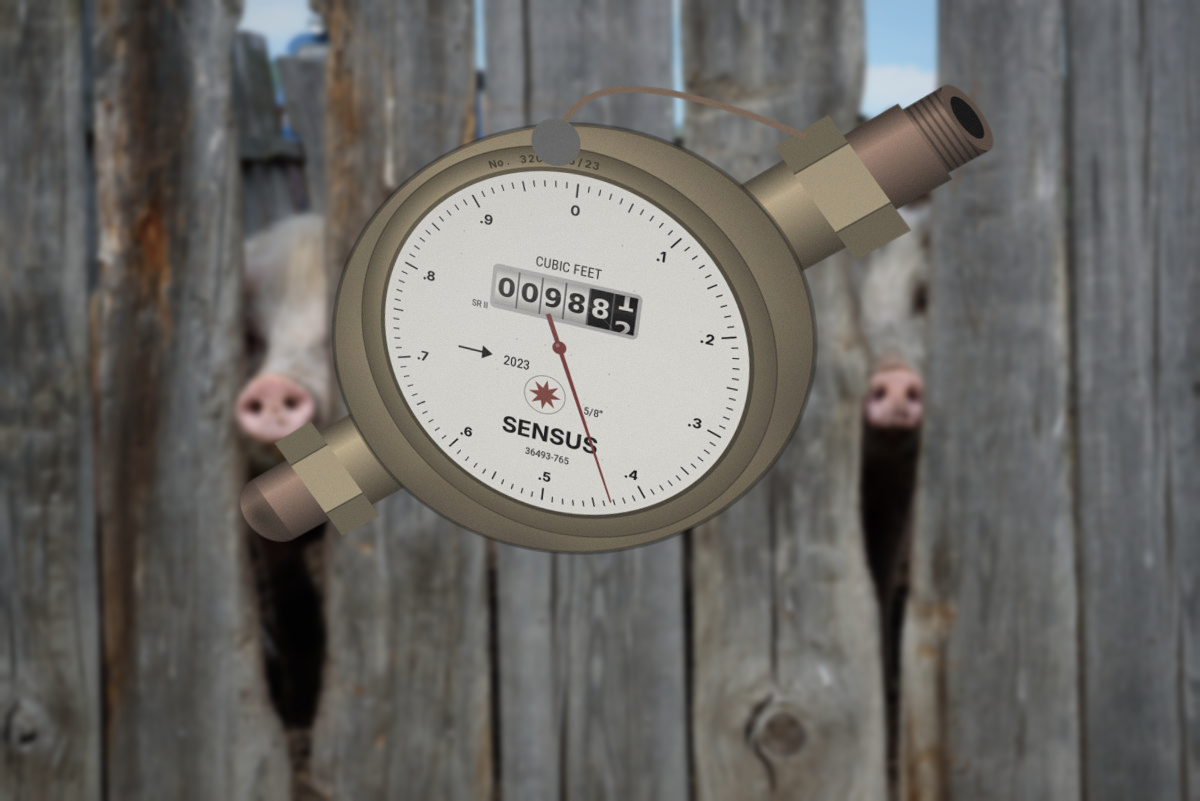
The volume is 9881.43 (ft³)
